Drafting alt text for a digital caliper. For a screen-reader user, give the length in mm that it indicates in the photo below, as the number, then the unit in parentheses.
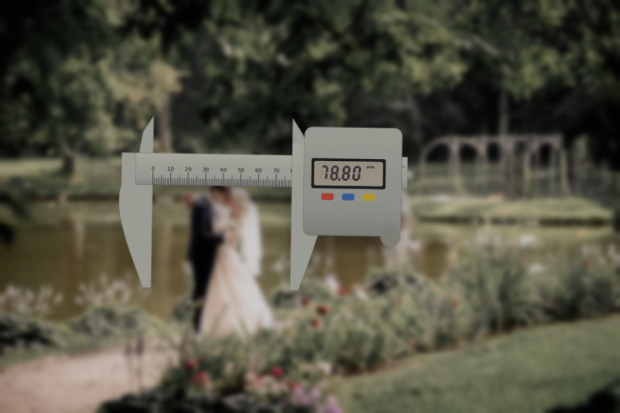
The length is 78.80 (mm)
